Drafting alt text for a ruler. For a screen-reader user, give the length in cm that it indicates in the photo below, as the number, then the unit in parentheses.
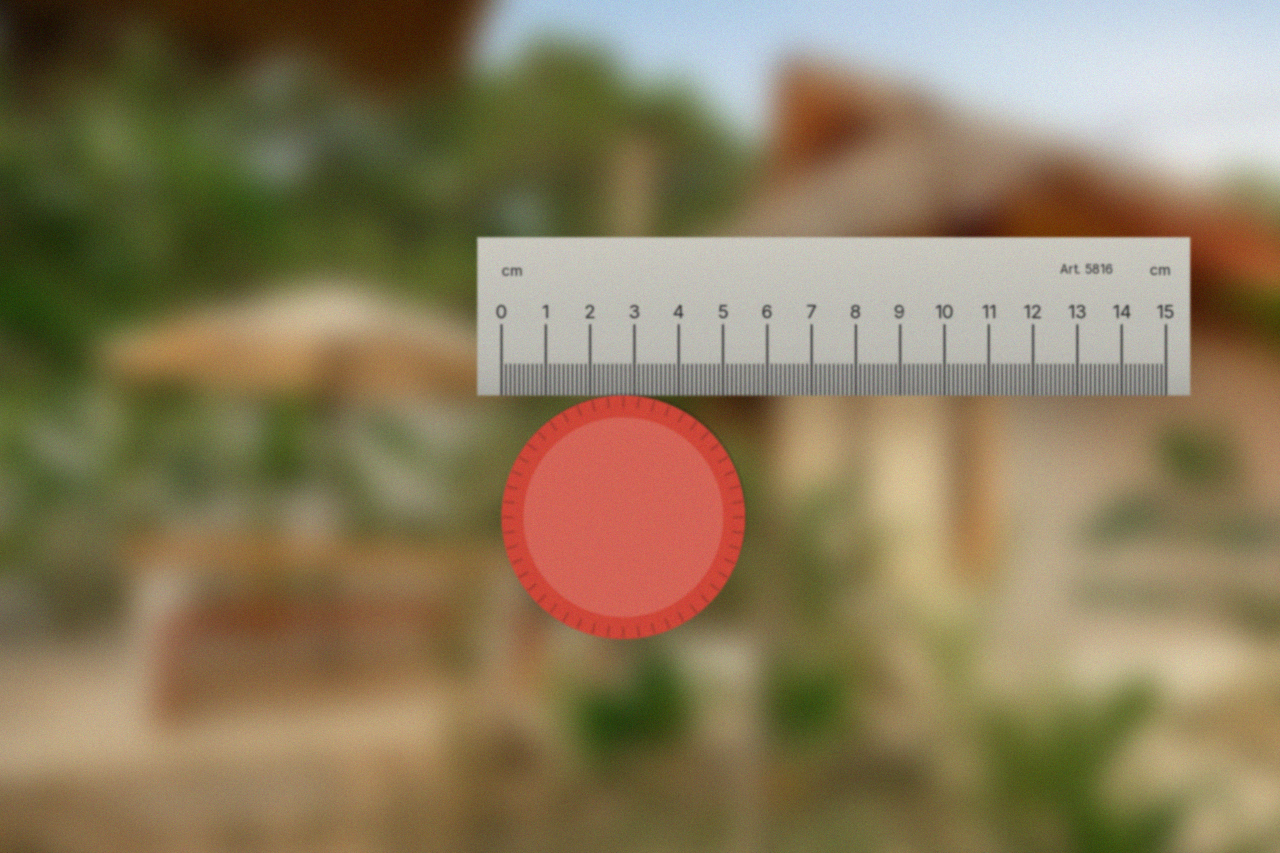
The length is 5.5 (cm)
